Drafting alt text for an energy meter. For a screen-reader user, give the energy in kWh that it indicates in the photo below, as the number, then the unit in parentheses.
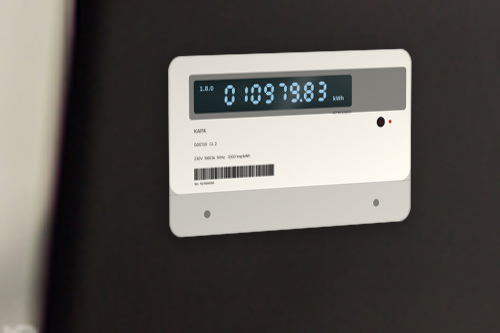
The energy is 10979.83 (kWh)
